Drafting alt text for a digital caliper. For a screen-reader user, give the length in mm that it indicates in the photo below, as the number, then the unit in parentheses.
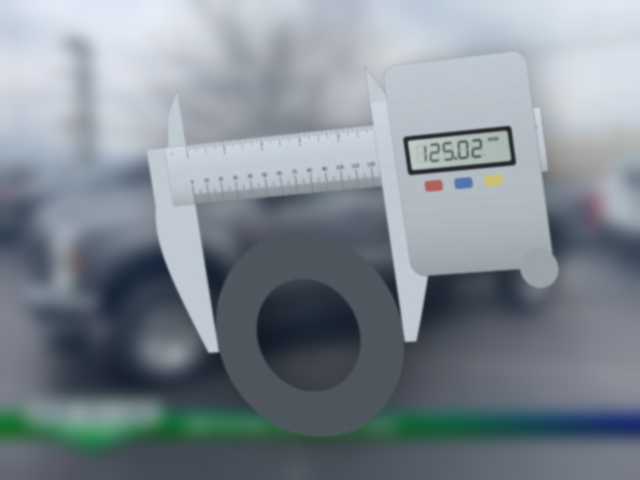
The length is 125.02 (mm)
